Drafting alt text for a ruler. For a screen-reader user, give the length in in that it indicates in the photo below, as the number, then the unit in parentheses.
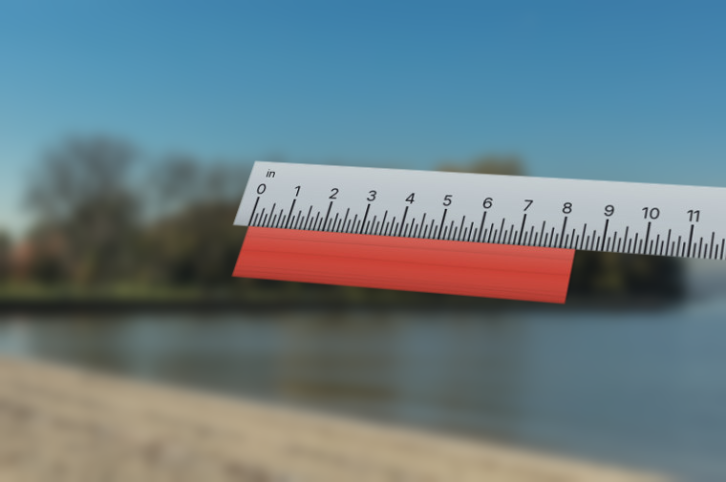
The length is 8.375 (in)
